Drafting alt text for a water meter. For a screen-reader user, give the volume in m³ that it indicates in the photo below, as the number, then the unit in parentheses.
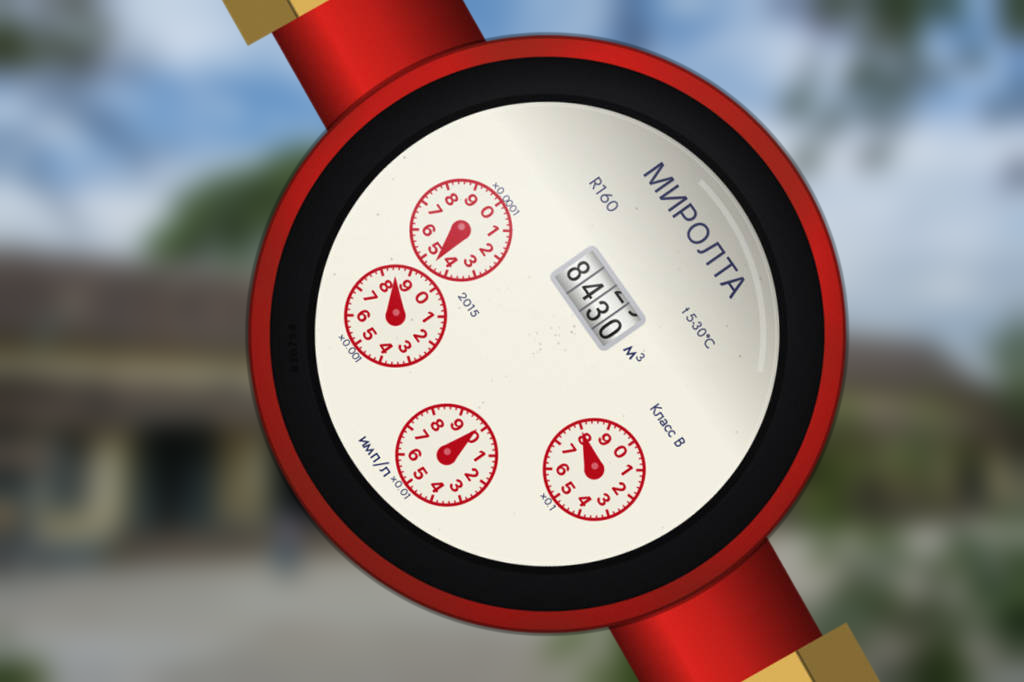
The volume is 8429.7984 (m³)
